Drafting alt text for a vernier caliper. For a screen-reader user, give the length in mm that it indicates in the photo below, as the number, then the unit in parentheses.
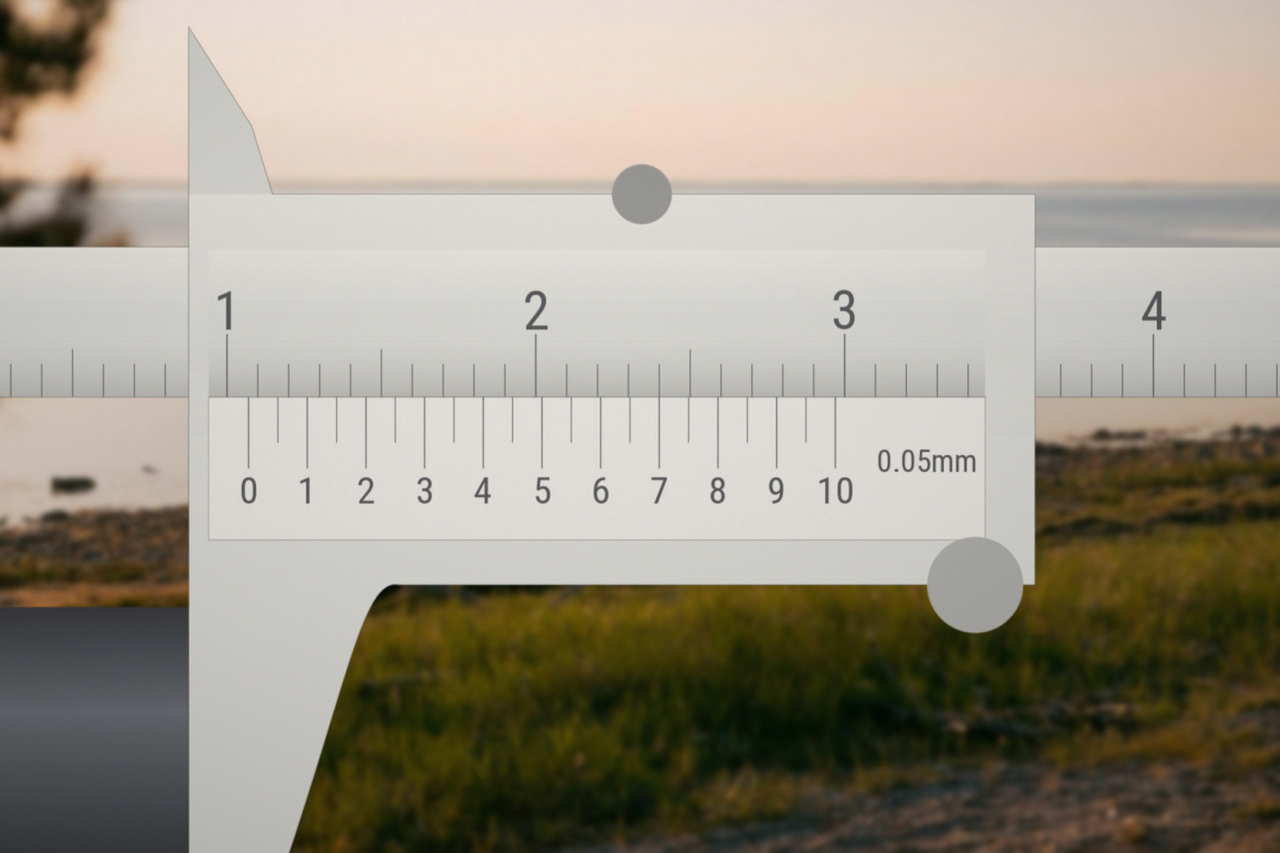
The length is 10.70 (mm)
